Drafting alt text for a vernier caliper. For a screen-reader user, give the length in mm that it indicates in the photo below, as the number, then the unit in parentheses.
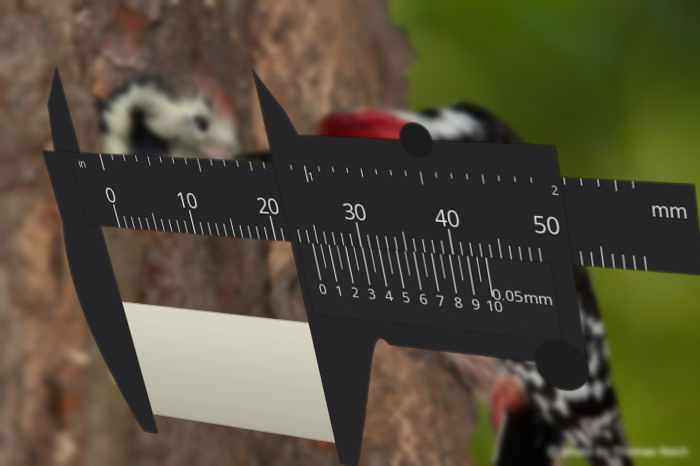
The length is 24.4 (mm)
